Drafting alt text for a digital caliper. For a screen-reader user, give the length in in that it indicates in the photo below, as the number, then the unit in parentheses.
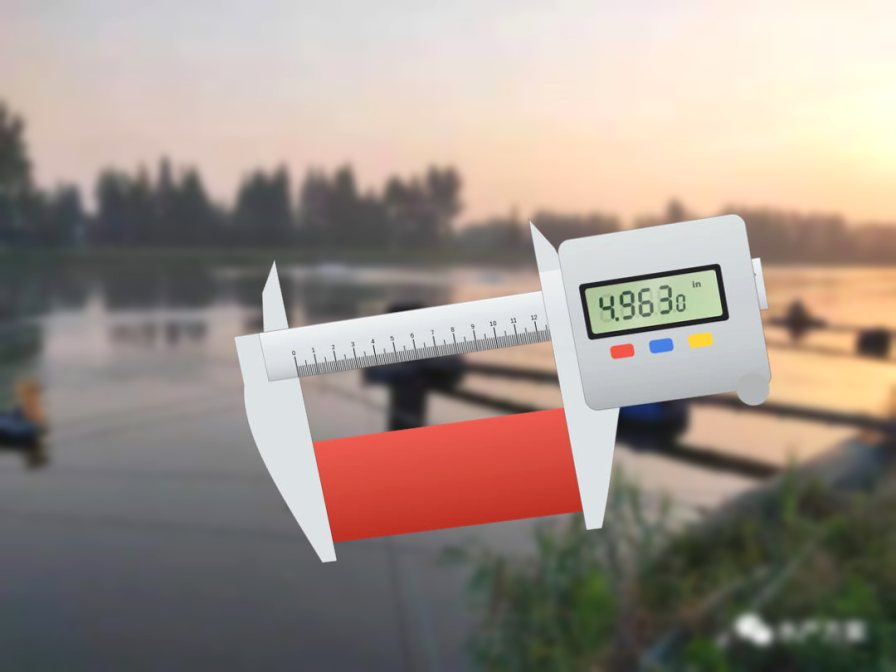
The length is 4.9630 (in)
